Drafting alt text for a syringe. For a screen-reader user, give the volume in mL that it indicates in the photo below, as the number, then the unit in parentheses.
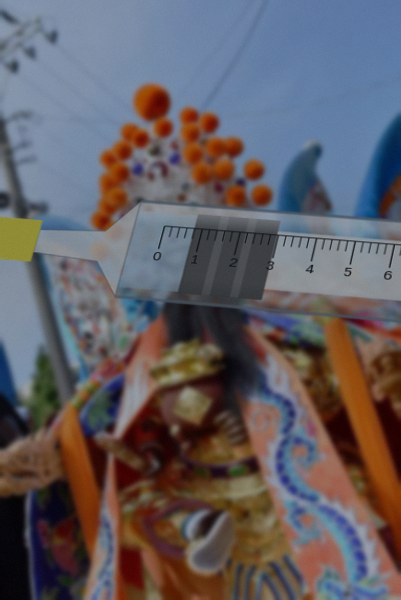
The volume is 0.8 (mL)
